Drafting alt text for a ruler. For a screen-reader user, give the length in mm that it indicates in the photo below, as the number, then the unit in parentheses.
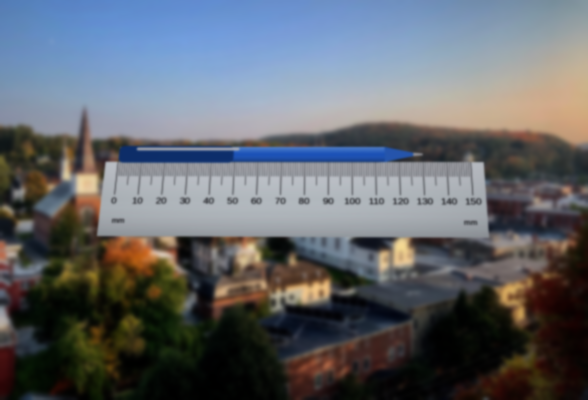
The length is 130 (mm)
